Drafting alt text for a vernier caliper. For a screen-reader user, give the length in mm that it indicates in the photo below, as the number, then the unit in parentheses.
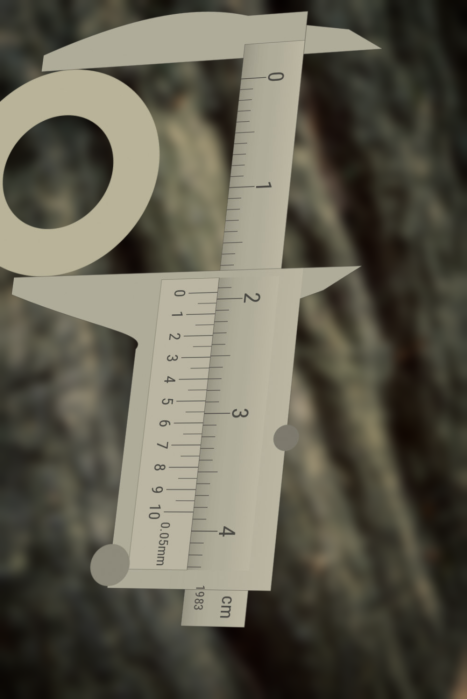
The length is 19.4 (mm)
